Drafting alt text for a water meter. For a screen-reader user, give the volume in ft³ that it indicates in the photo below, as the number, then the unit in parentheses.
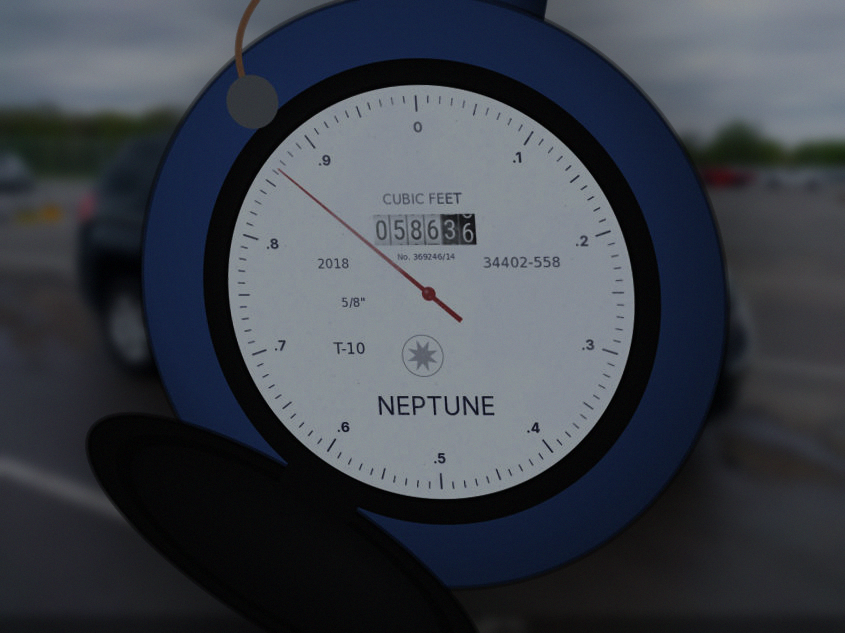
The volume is 58635.86 (ft³)
